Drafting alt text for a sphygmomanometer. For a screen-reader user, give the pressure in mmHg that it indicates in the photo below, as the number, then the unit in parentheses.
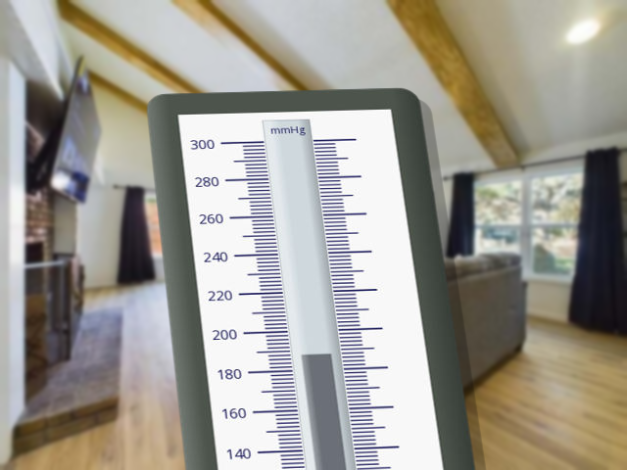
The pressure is 188 (mmHg)
